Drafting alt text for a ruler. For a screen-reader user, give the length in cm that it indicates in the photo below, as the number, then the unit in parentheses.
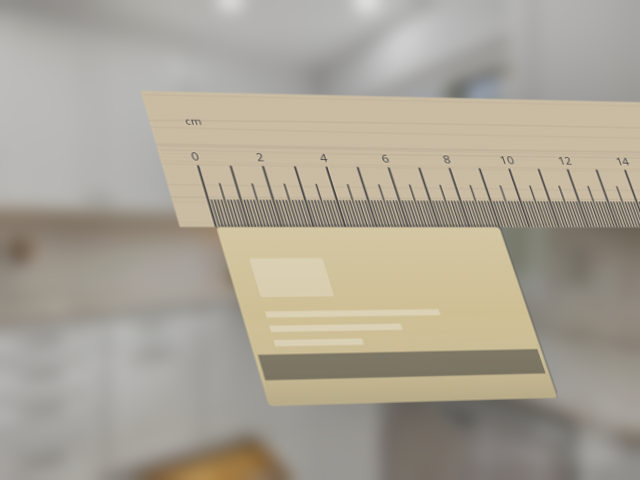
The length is 9 (cm)
